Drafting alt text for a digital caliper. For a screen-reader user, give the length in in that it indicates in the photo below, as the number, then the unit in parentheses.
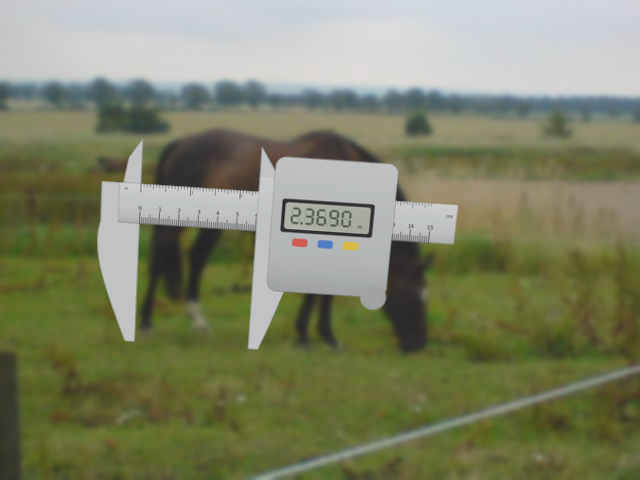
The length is 2.3690 (in)
